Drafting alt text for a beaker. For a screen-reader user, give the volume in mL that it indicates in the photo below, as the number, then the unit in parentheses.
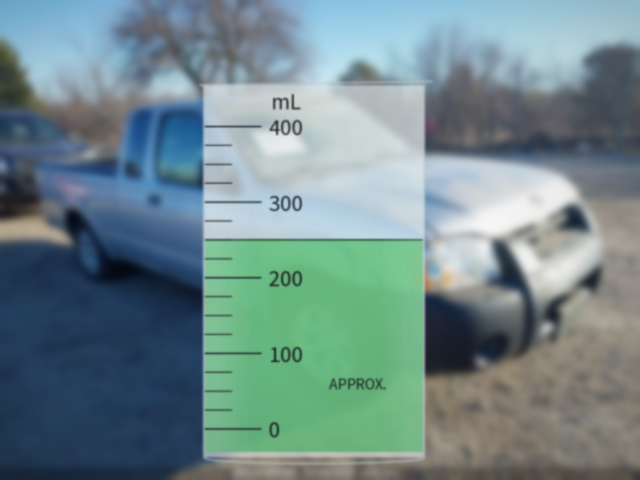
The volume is 250 (mL)
